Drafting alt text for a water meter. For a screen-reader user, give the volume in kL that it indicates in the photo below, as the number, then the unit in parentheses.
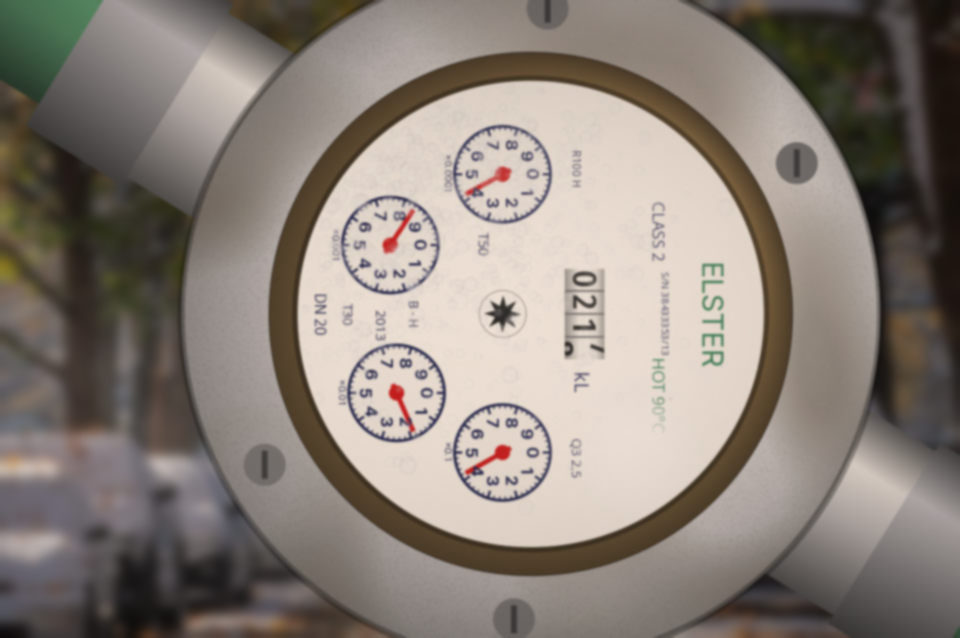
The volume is 217.4184 (kL)
